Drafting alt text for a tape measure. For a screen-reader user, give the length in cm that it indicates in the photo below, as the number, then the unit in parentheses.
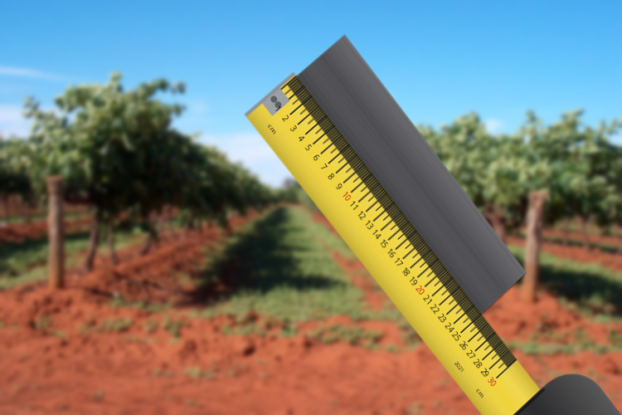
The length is 25 (cm)
